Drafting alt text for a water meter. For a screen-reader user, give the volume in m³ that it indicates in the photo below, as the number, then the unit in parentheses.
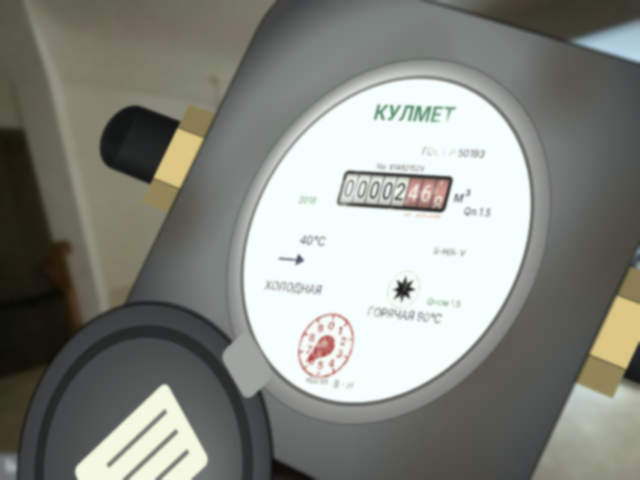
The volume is 2.4676 (m³)
